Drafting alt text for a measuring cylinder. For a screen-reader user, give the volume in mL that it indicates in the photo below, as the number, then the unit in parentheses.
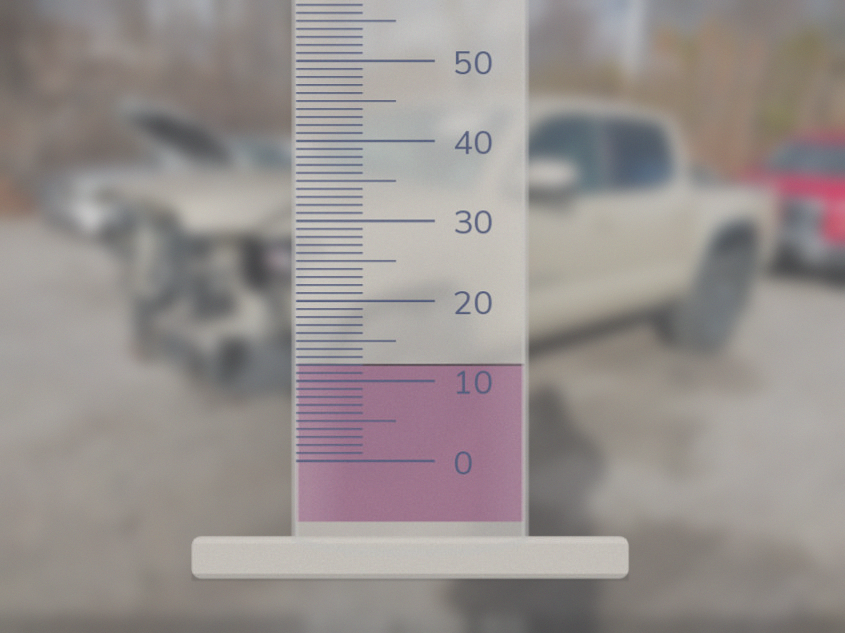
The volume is 12 (mL)
